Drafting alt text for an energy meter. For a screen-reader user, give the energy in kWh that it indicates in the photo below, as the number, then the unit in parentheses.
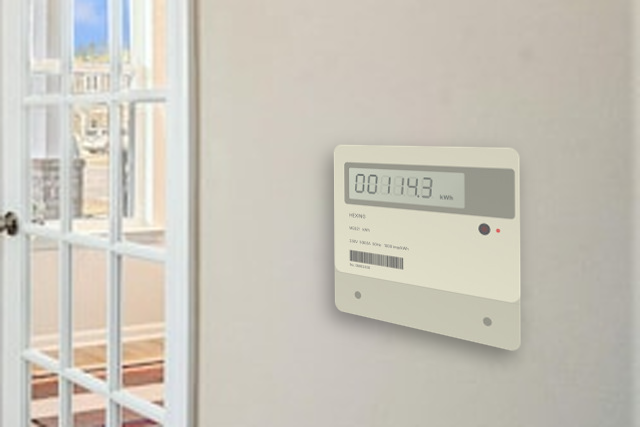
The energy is 114.3 (kWh)
